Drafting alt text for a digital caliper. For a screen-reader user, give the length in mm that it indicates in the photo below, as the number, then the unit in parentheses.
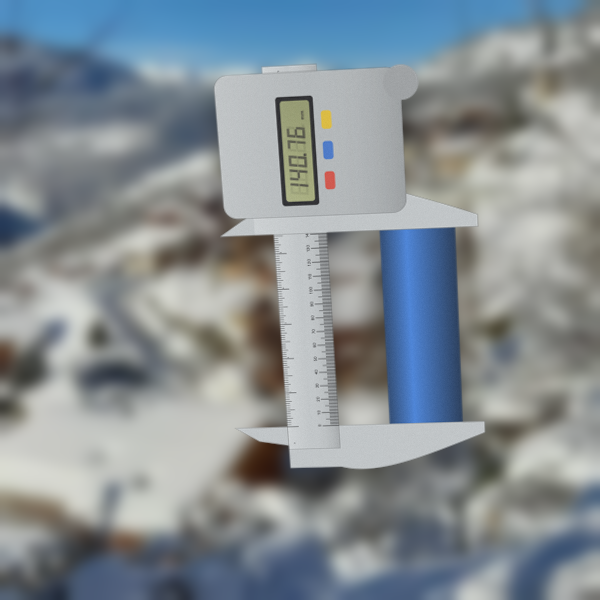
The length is 140.76 (mm)
